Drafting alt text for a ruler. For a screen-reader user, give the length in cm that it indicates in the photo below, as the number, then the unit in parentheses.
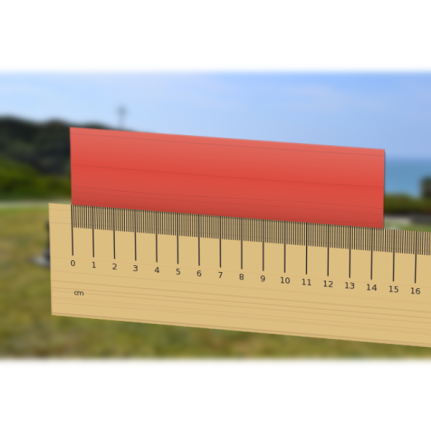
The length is 14.5 (cm)
